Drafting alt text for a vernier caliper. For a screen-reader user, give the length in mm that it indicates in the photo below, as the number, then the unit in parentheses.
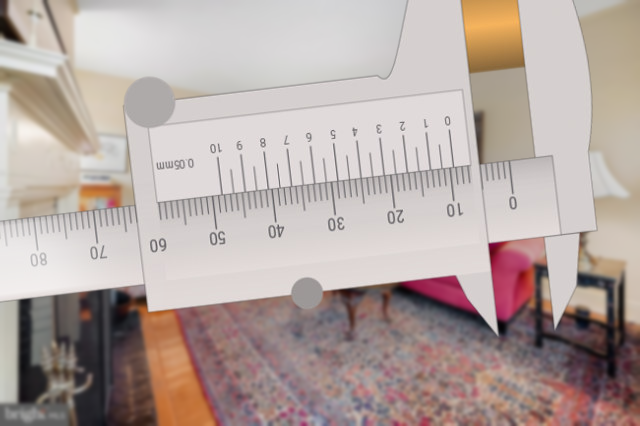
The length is 9.4 (mm)
